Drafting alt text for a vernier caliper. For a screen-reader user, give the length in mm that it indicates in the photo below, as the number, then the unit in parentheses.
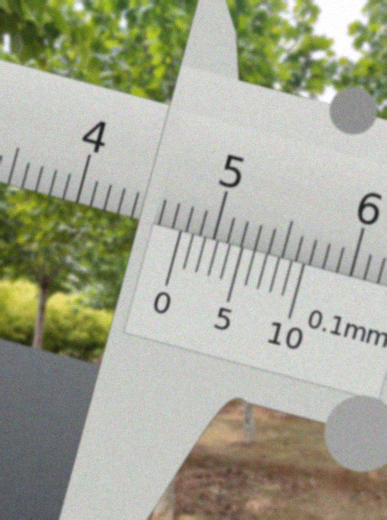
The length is 47.6 (mm)
